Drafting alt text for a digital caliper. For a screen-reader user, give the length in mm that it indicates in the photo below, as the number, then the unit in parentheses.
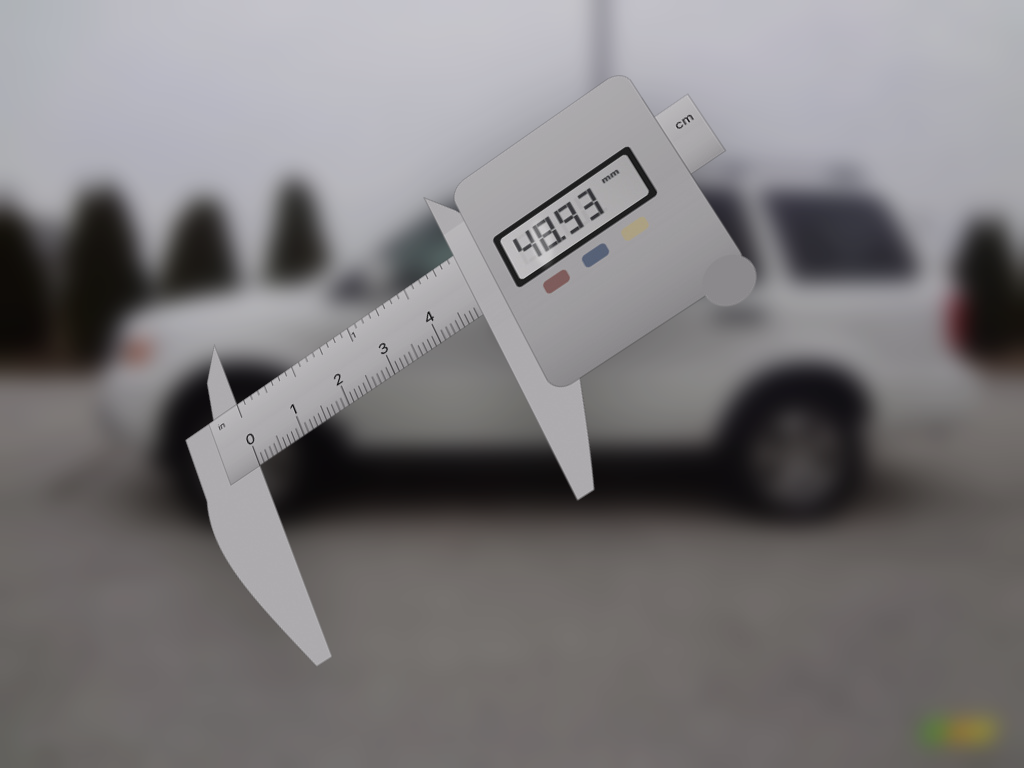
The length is 48.93 (mm)
